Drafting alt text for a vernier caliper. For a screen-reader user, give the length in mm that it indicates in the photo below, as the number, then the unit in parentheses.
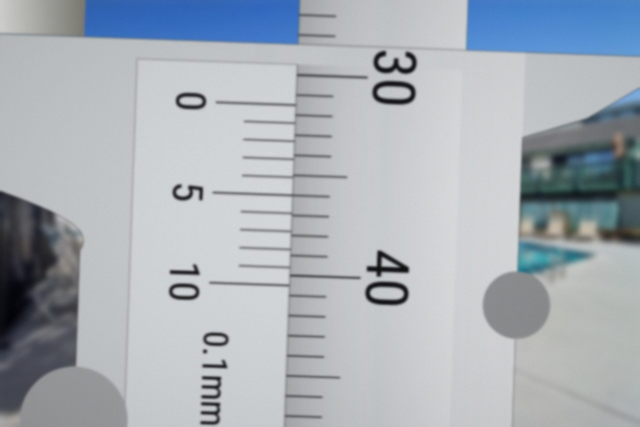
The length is 31.5 (mm)
